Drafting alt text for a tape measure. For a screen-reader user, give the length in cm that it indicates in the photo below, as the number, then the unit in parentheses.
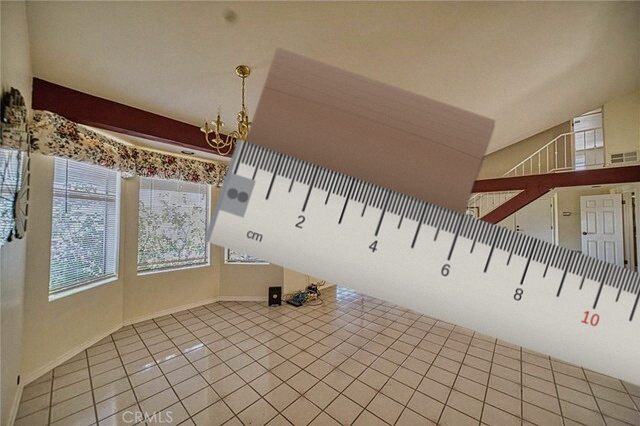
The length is 6 (cm)
